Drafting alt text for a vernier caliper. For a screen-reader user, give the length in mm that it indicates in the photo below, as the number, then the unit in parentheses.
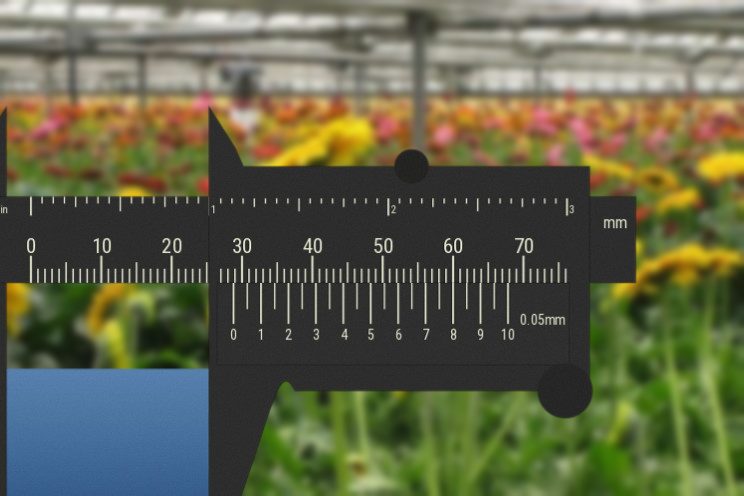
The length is 28.8 (mm)
